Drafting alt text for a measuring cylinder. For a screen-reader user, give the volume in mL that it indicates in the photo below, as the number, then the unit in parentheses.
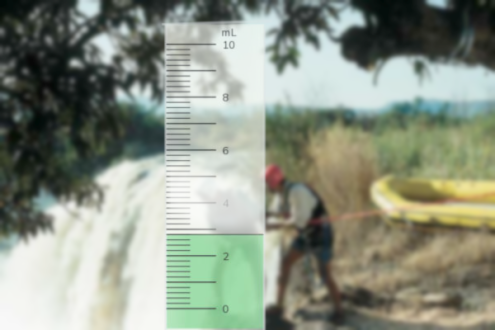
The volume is 2.8 (mL)
